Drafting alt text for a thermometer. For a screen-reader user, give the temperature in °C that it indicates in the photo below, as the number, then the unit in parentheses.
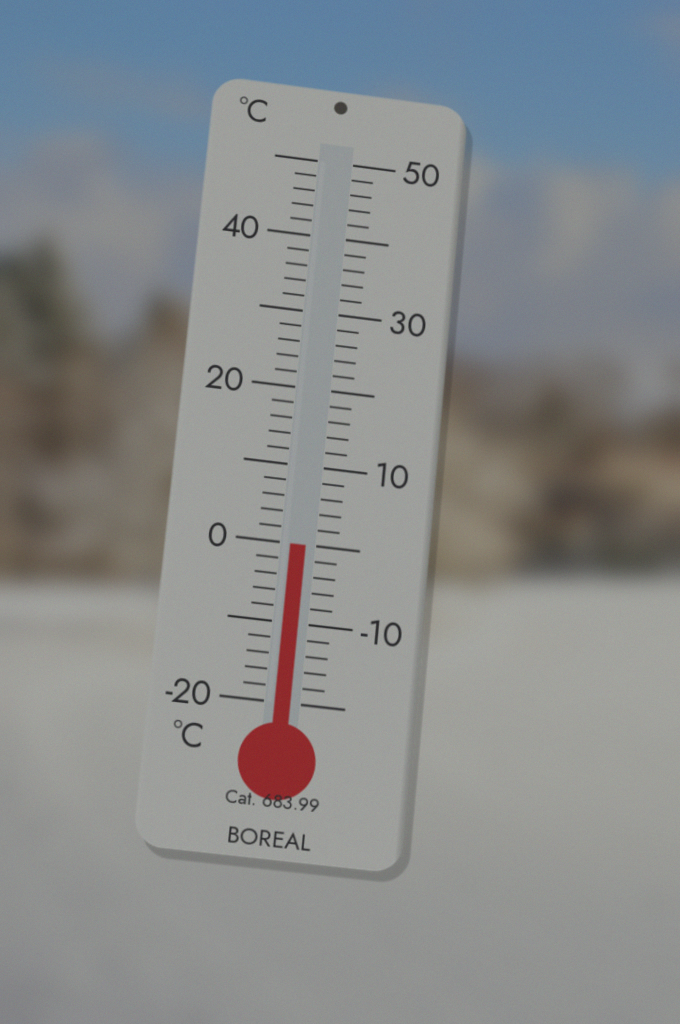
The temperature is 0 (°C)
